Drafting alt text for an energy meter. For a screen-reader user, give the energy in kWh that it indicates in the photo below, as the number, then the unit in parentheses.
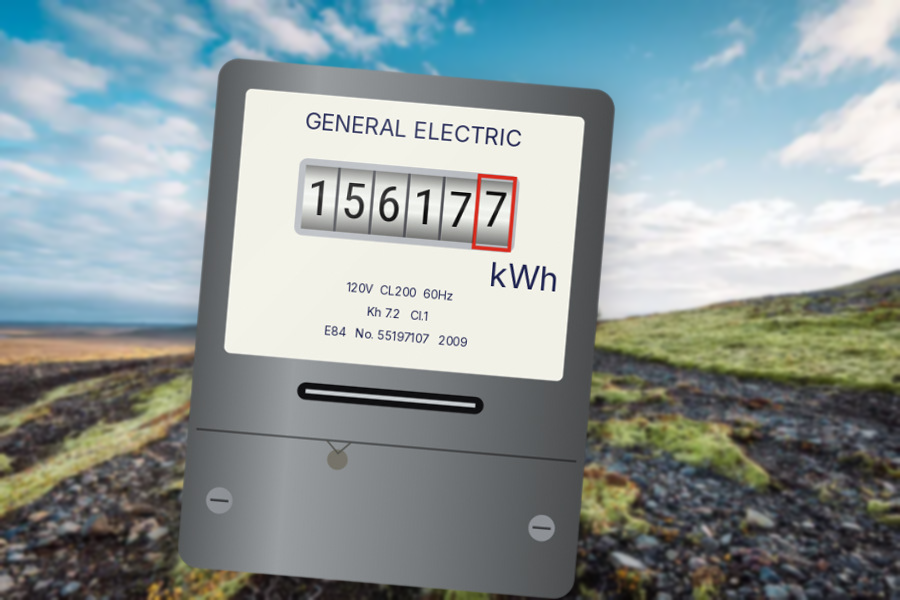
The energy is 15617.7 (kWh)
